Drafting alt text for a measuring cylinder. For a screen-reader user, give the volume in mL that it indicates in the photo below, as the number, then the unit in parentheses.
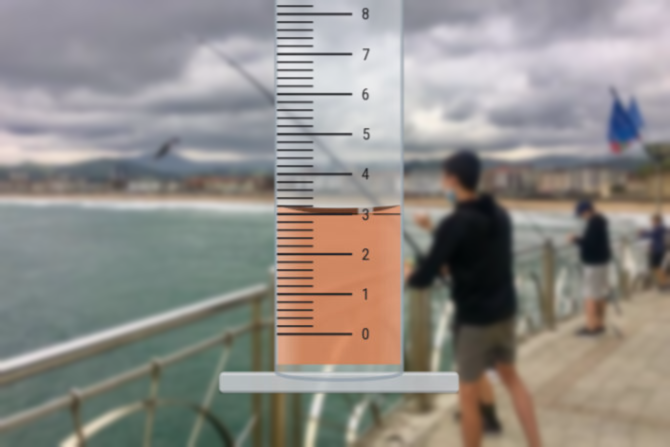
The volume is 3 (mL)
